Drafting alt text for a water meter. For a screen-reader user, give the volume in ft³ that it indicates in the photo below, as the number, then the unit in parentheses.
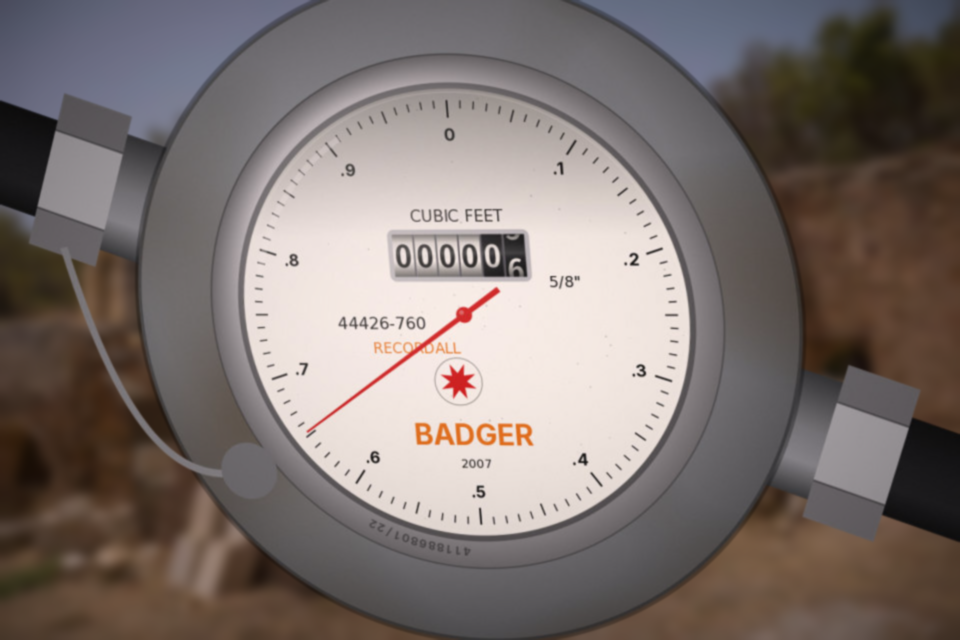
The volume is 5.65 (ft³)
